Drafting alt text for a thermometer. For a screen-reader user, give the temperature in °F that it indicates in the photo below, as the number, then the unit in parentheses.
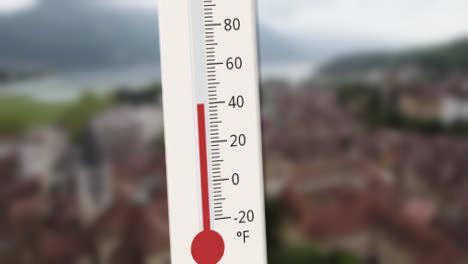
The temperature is 40 (°F)
